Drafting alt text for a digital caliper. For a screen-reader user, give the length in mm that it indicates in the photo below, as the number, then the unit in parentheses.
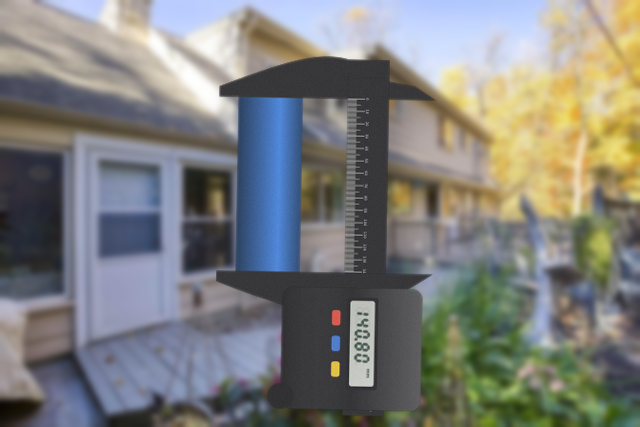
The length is 140.80 (mm)
